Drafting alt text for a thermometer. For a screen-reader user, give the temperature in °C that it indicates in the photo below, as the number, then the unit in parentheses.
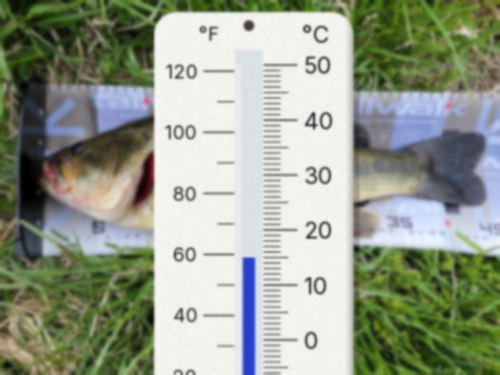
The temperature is 15 (°C)
